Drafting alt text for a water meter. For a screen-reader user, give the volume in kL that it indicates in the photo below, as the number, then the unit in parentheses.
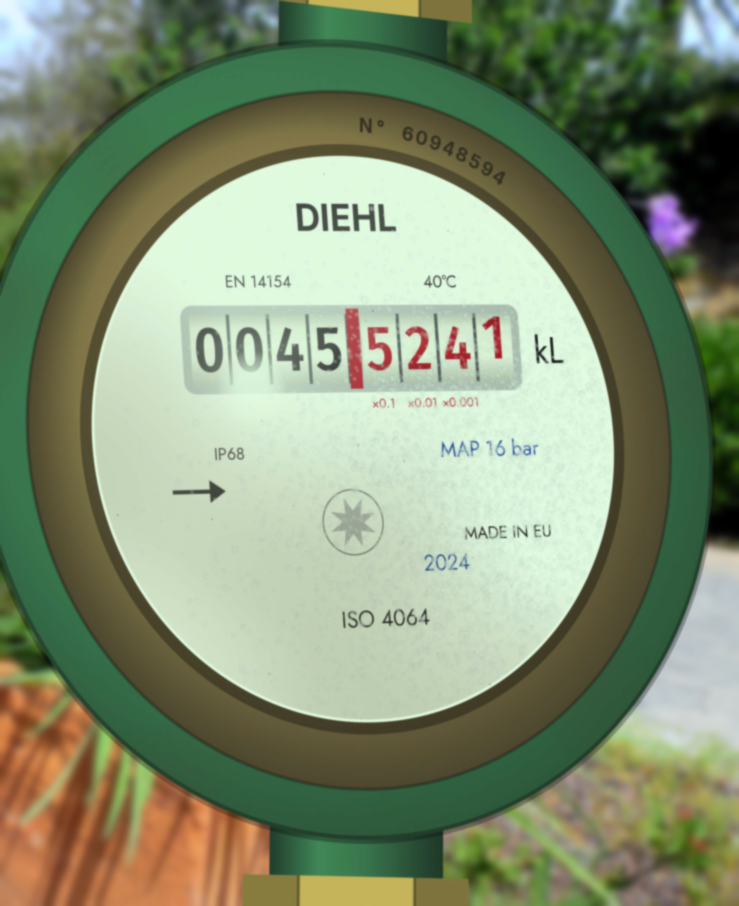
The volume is 45.5241 (kL)
